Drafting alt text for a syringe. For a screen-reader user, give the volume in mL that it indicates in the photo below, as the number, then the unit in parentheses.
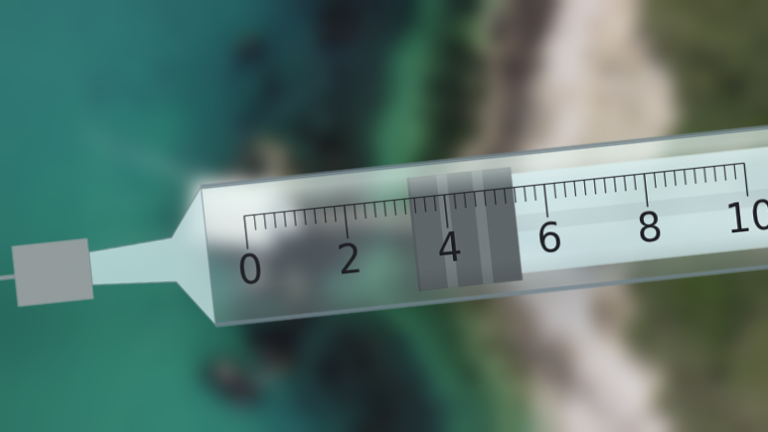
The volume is 3.3 (mL)
